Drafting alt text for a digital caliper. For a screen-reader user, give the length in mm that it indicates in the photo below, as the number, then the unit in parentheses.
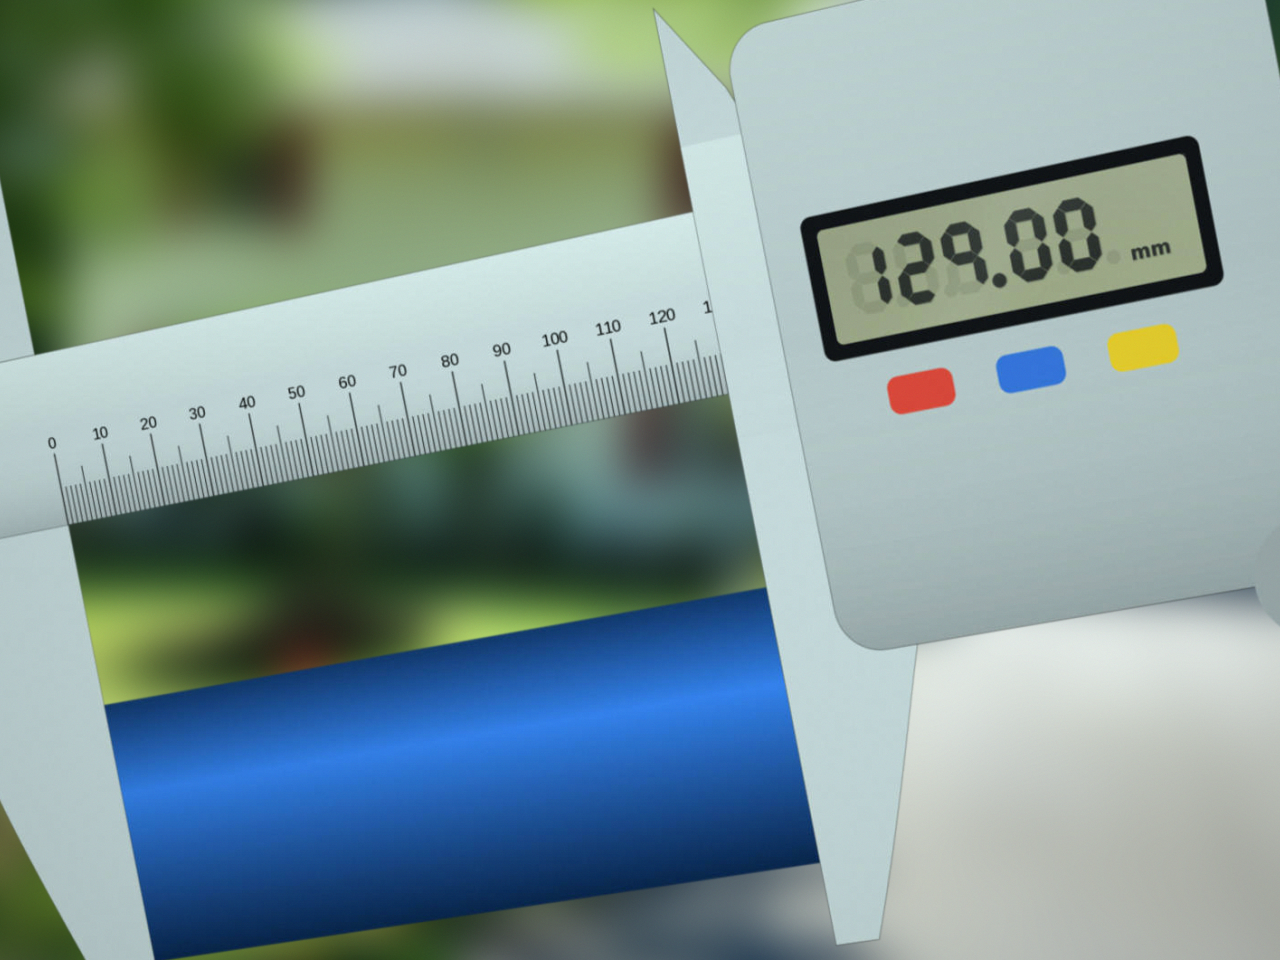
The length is 129.00 (mm)
